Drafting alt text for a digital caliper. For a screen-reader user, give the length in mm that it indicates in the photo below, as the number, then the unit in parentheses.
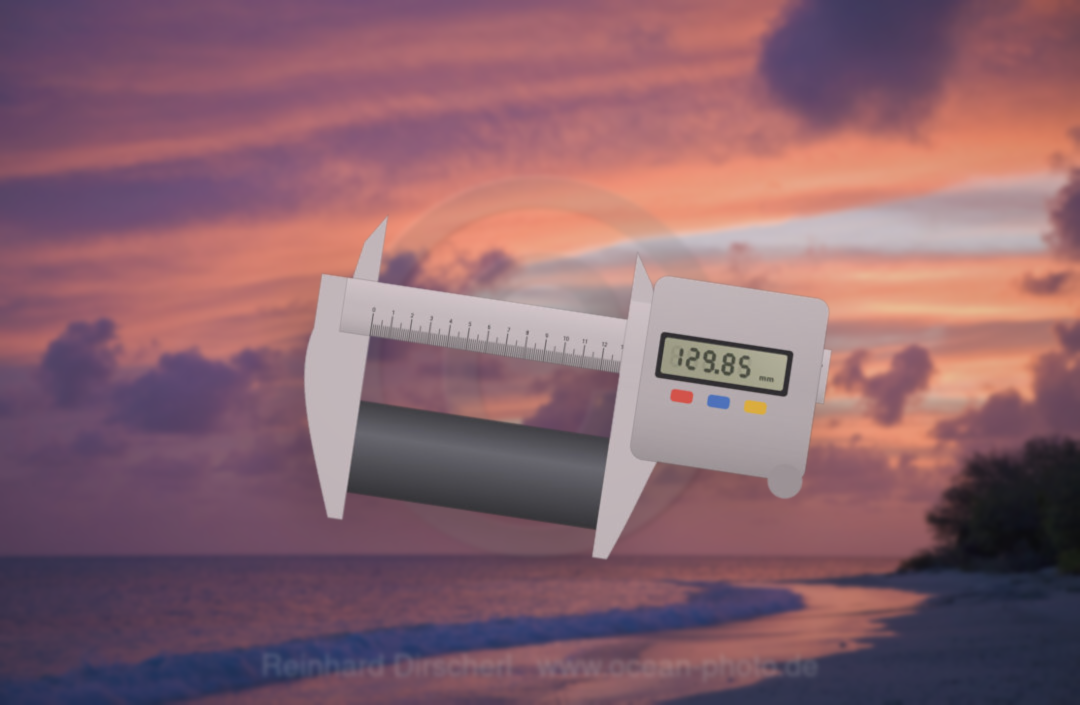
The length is 129.85 (mm)
